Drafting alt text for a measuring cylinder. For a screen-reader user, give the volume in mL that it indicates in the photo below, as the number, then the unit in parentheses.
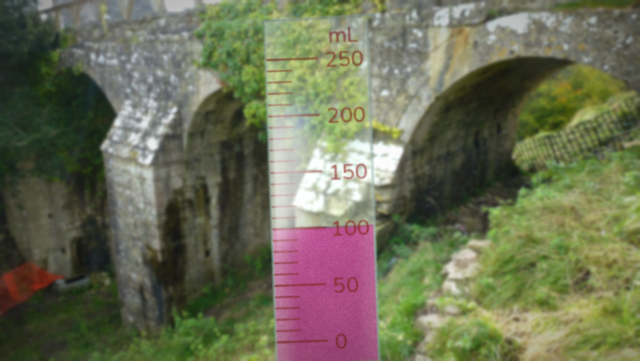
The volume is 100 (mL)
